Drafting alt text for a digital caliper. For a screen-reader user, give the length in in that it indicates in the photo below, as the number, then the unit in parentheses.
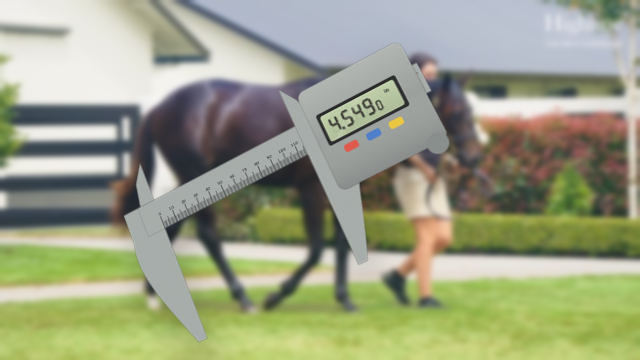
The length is 4.5490 (in)
